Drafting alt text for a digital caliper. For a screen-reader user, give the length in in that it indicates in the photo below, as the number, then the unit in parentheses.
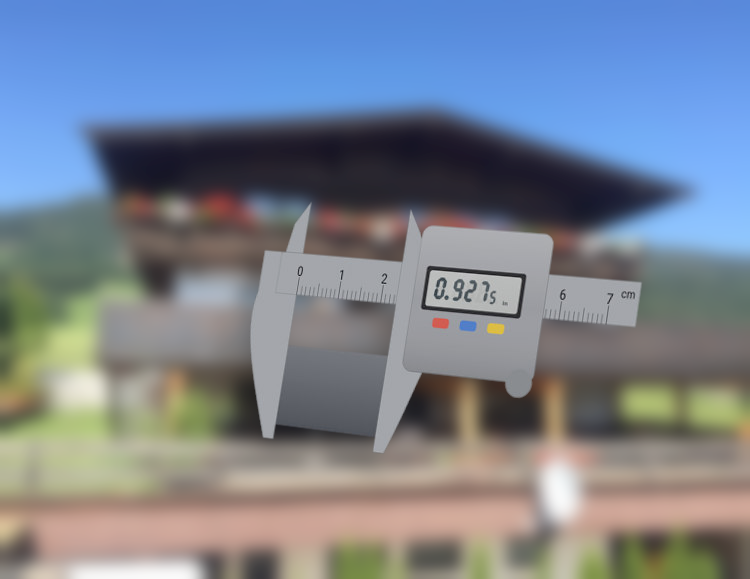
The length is 0.9275 (in)
